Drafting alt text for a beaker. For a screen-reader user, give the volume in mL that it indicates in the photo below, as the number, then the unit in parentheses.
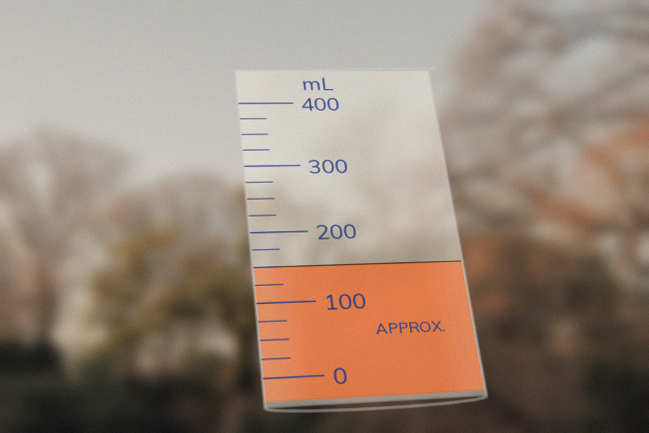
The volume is 150 (mL)
